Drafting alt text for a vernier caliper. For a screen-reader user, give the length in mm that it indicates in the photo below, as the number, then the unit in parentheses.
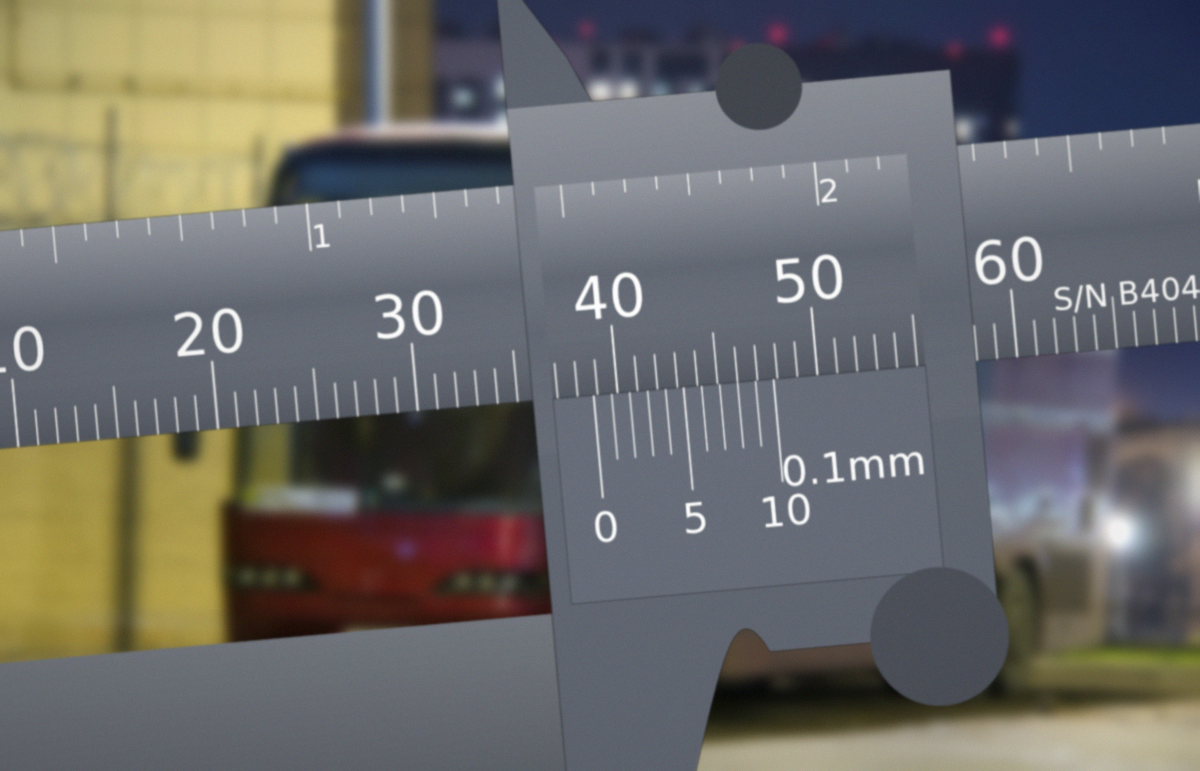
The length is 38.8 (mm)
